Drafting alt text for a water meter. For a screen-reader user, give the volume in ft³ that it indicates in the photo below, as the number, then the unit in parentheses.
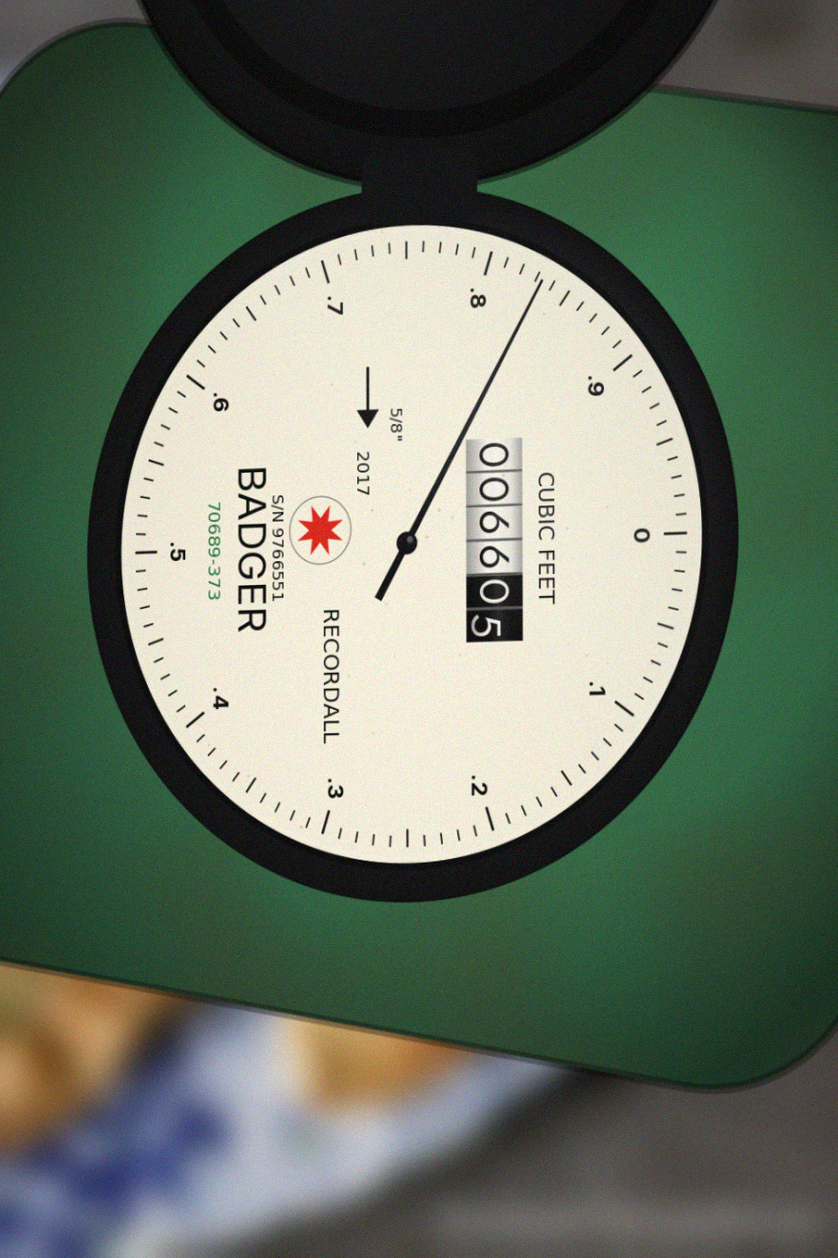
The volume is 6604.83 (ft³)
